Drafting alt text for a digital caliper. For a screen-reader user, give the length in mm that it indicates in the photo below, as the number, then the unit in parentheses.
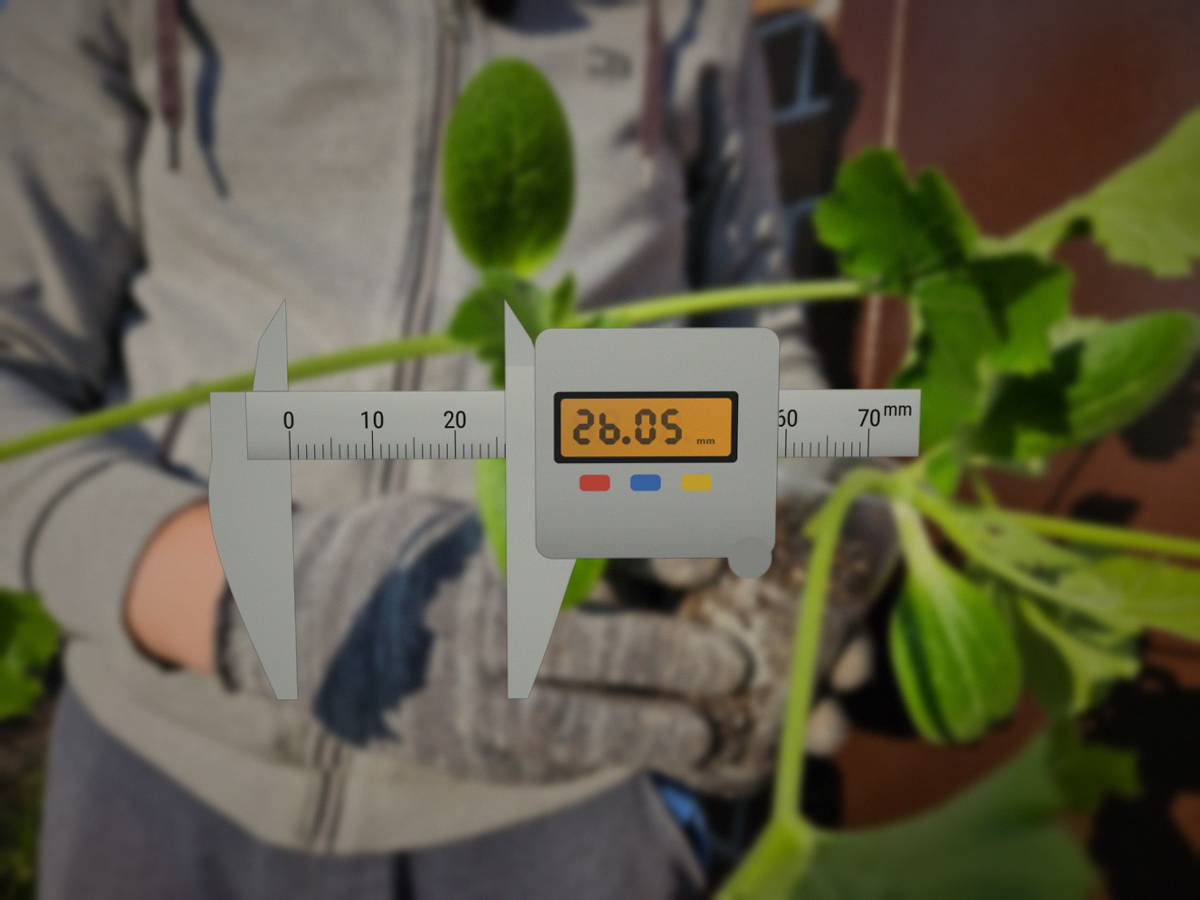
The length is 26.05 (mm)
